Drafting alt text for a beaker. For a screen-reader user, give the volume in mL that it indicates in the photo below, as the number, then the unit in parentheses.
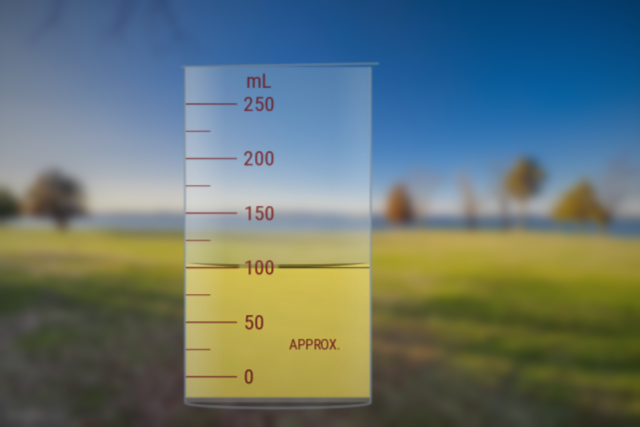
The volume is 100 (mL)
